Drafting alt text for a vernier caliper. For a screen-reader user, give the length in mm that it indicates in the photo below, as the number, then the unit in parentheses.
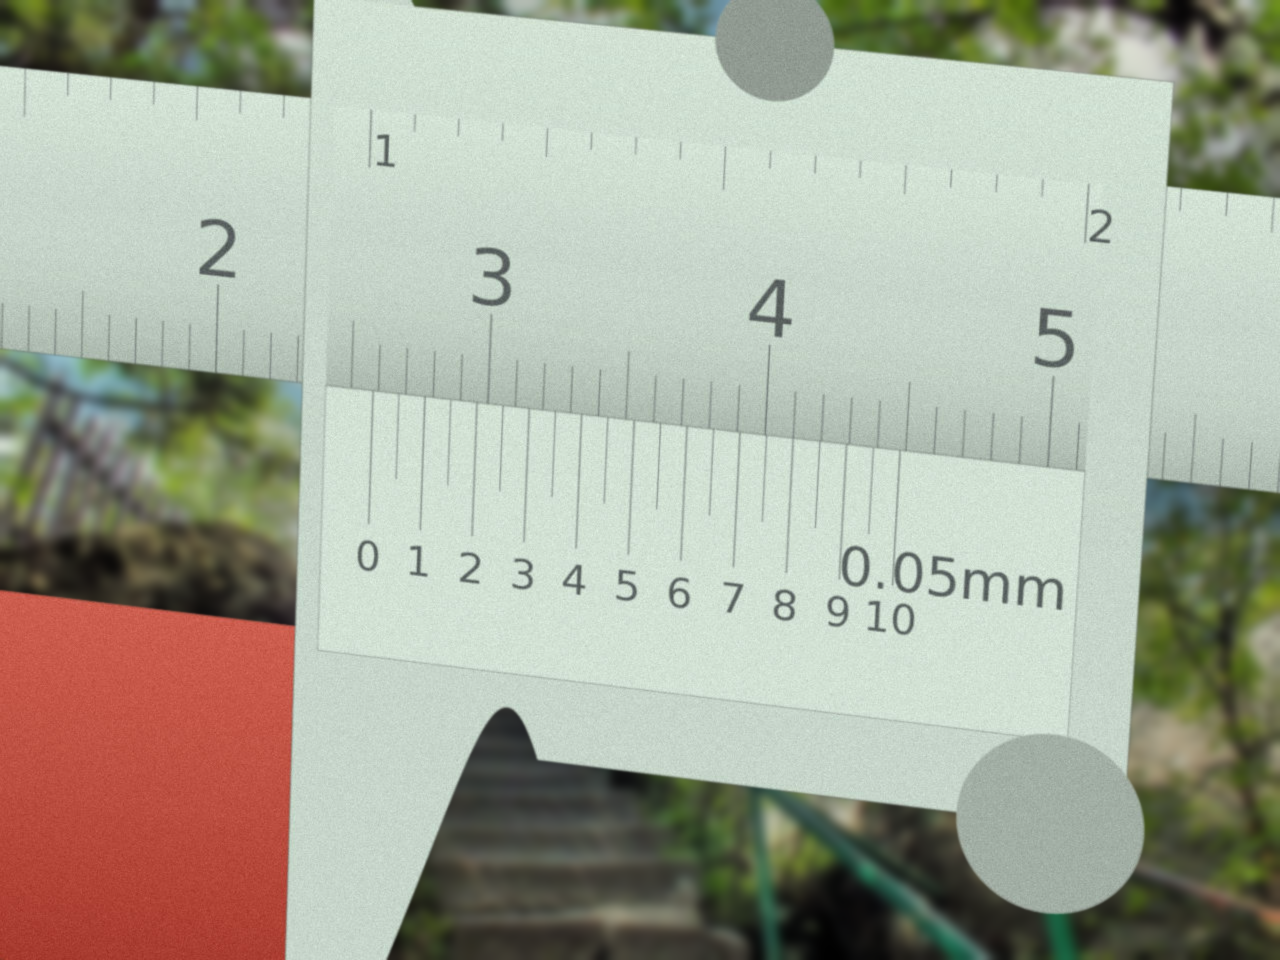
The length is 25.8 (mm)
